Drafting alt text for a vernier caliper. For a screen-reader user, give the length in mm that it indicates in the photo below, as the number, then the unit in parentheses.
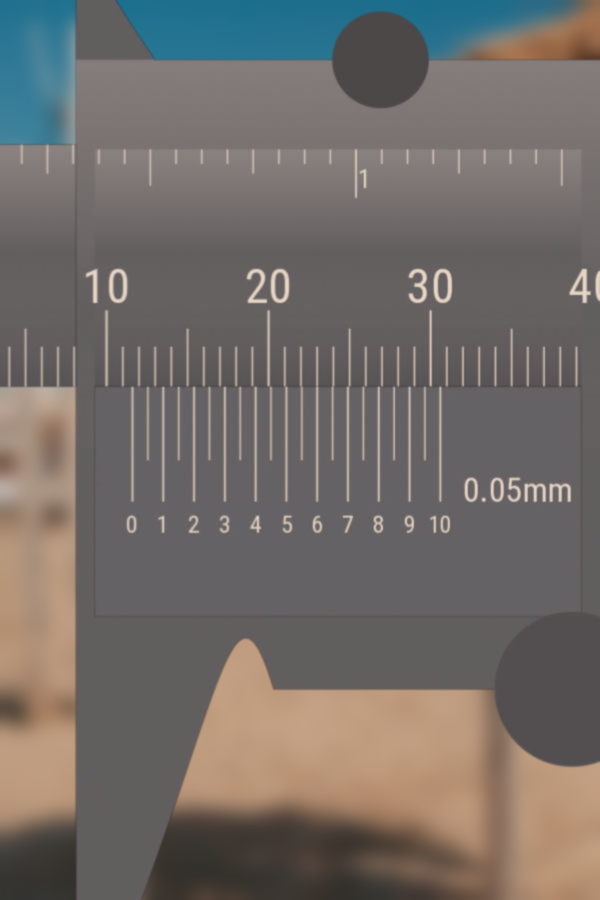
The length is 11.6 (mm)
